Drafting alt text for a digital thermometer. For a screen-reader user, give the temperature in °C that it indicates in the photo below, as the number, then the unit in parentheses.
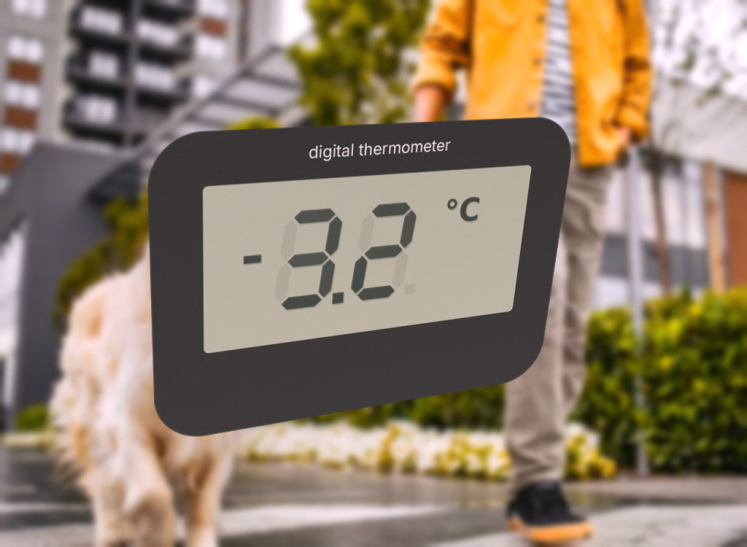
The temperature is -3.2 (°C)
